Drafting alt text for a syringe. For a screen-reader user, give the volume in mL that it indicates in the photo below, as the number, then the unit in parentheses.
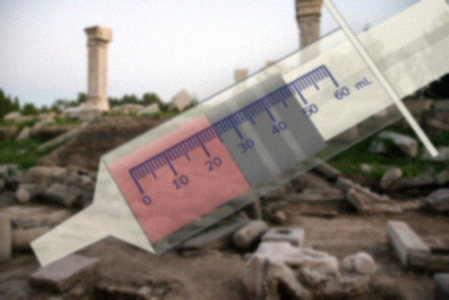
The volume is 25 (mL)
